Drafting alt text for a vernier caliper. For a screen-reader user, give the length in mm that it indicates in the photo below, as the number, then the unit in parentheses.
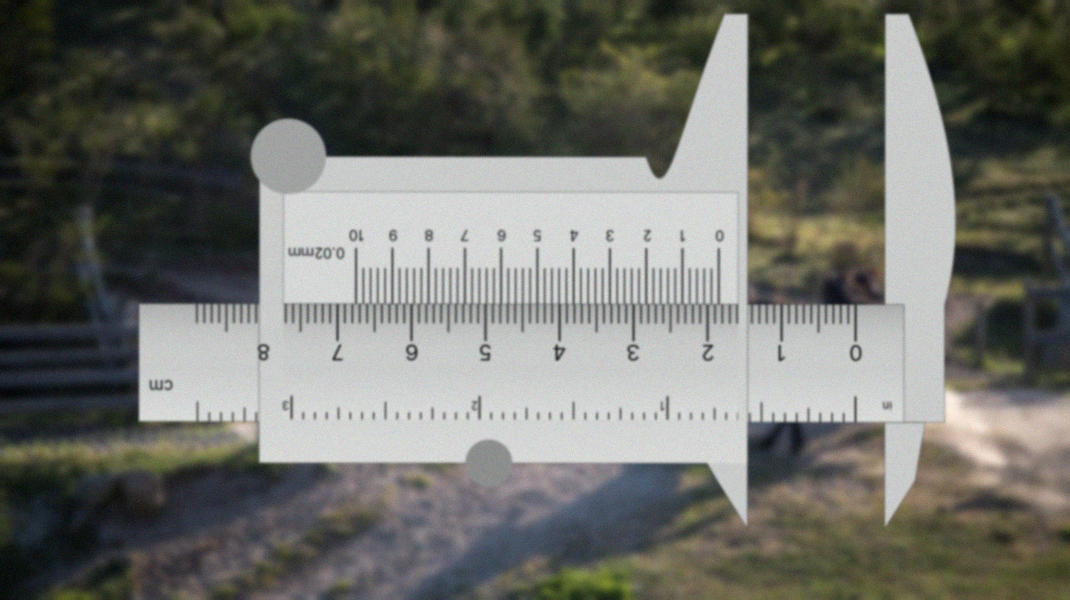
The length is 18.5 (mm)
